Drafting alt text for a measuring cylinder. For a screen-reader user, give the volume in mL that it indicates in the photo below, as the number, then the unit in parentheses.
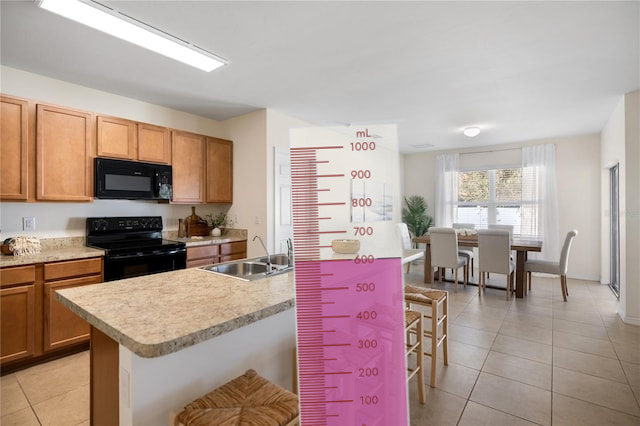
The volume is 600 (mL)
